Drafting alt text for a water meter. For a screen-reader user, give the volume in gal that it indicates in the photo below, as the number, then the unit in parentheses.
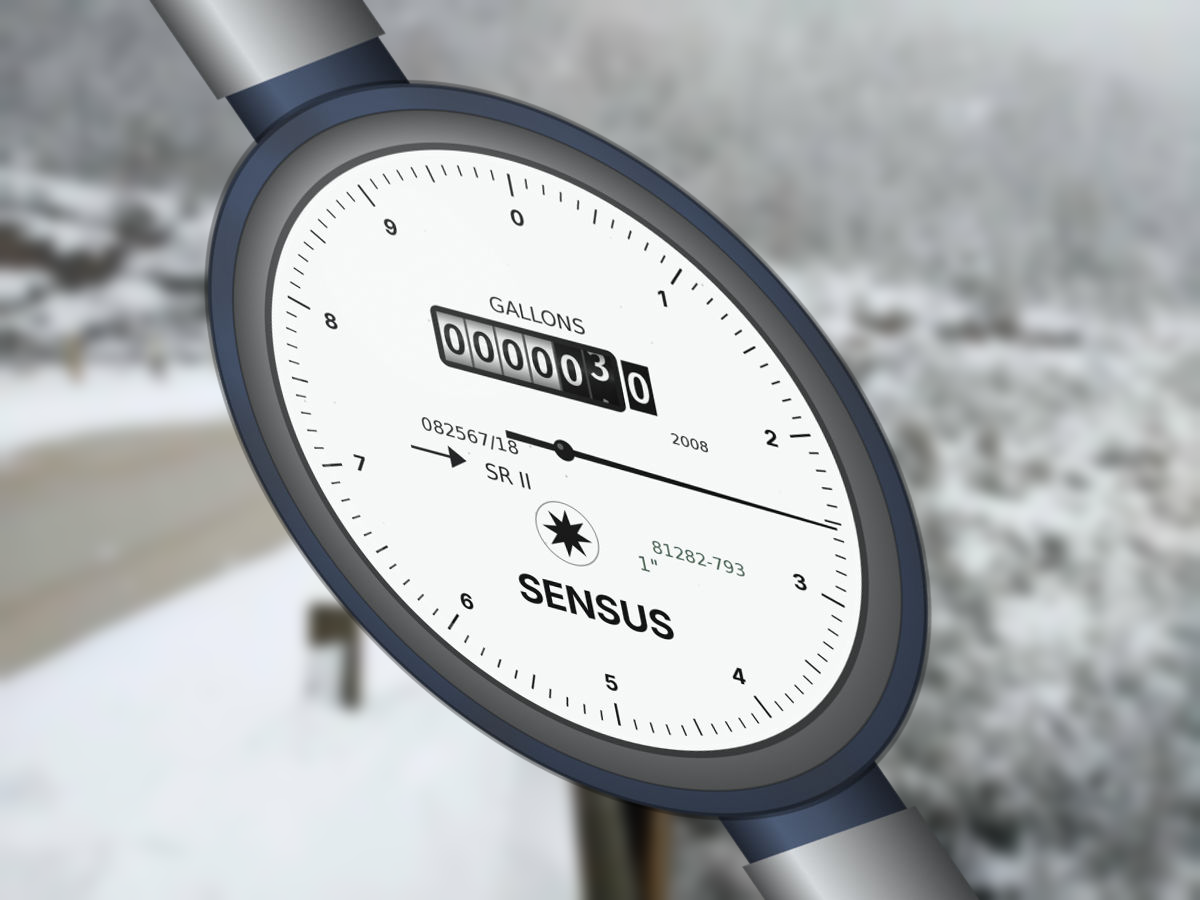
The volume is 32.5 (gal)
